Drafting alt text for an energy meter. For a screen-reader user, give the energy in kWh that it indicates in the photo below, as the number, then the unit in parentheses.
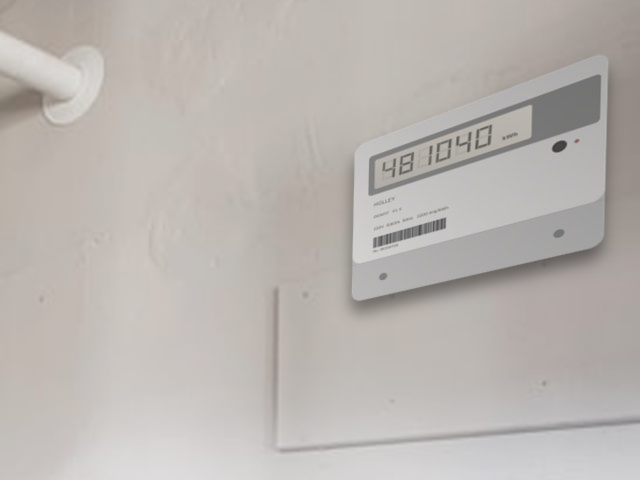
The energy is 481040 (kWh)
